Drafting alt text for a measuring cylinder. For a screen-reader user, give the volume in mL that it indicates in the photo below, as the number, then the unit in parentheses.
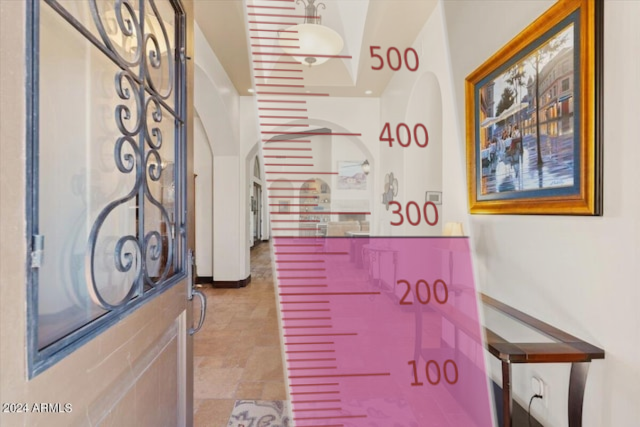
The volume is 270 (mL)
